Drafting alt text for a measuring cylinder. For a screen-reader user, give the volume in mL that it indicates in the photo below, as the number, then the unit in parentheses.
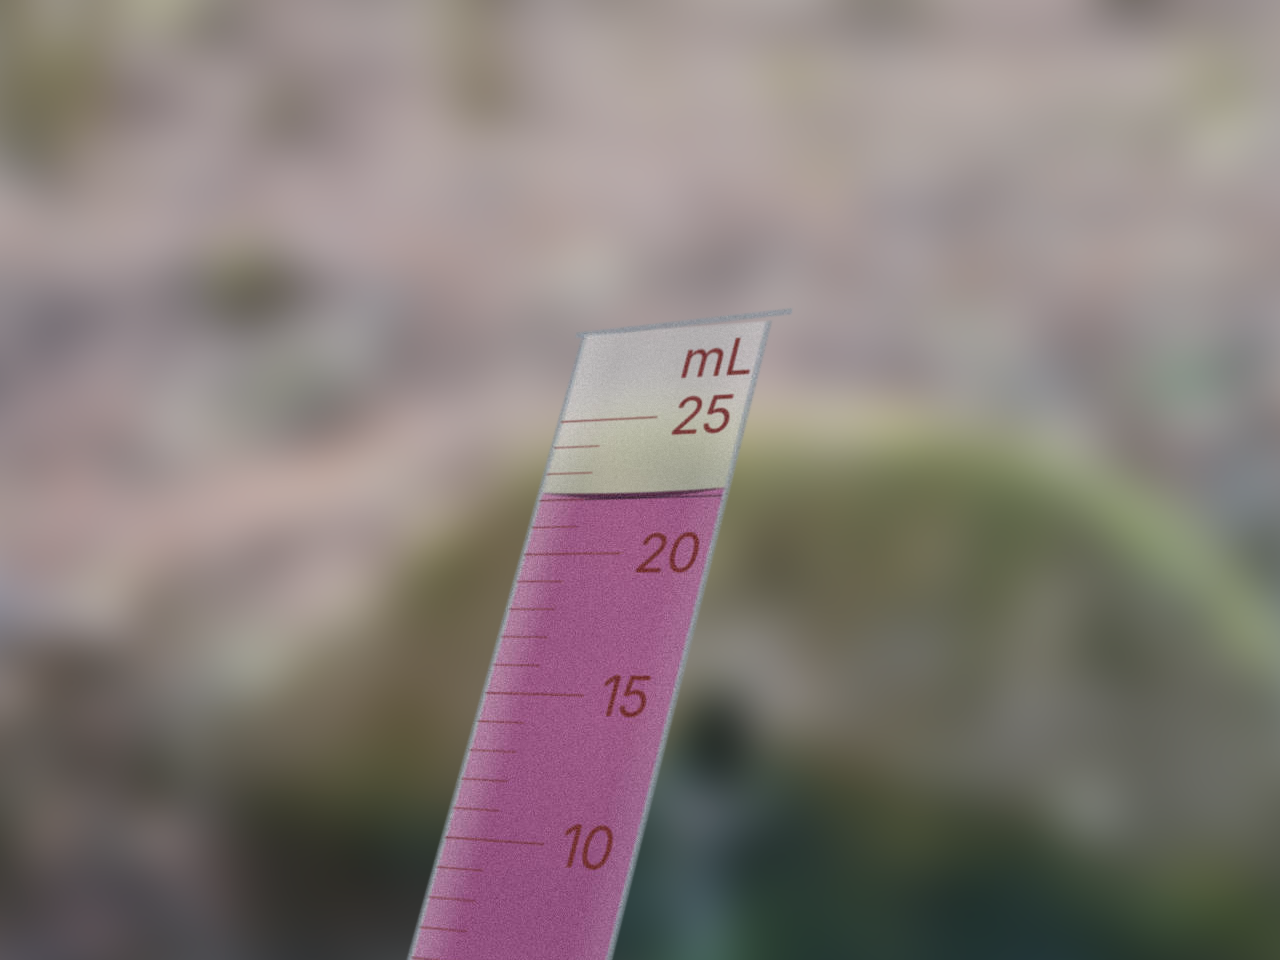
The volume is 22 (mL)
